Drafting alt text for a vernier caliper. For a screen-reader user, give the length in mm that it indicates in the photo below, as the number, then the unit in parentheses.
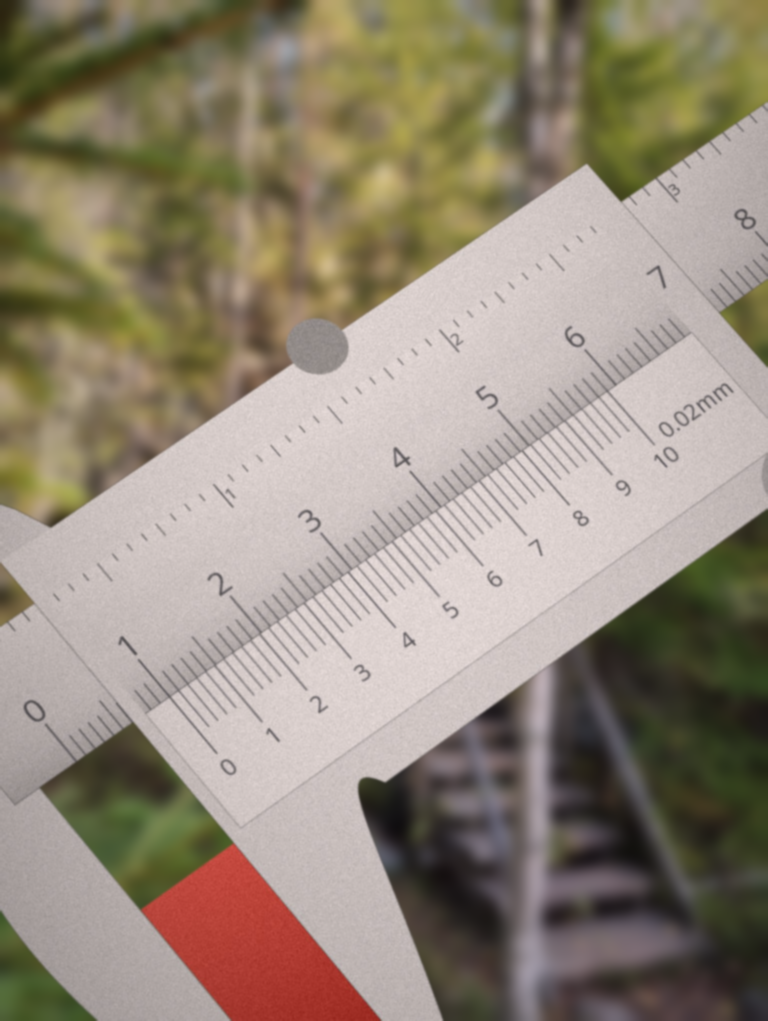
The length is 10.0 (mm)
